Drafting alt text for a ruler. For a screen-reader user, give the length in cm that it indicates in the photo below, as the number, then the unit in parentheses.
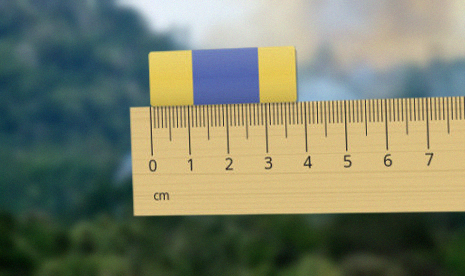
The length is 3.8 (cm)
